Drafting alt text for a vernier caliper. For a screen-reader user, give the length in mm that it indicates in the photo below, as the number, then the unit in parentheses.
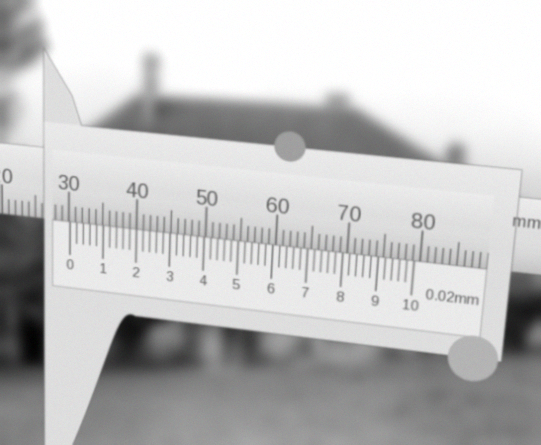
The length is 30.2 (mm)
